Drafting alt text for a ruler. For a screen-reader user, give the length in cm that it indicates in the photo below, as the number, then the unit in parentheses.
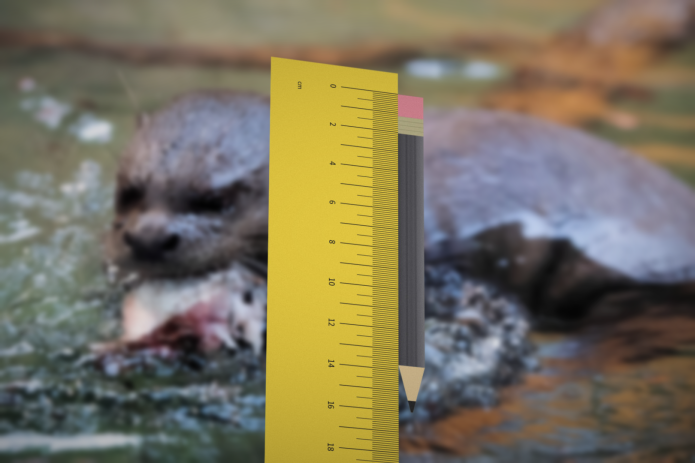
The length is 16 (cm)
